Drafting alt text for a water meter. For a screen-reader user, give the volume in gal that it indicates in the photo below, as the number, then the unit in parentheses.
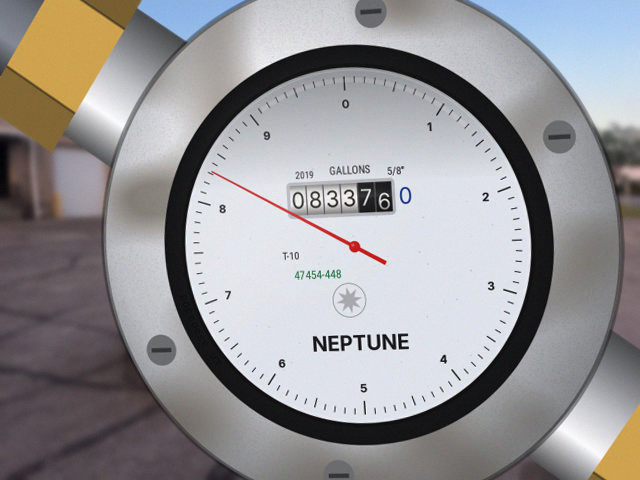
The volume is 833758.3 (gal)
